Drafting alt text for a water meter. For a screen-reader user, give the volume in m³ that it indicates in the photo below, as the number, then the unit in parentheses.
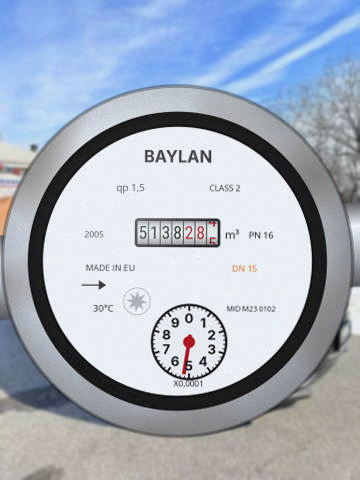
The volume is 5138.2845 (m³)
